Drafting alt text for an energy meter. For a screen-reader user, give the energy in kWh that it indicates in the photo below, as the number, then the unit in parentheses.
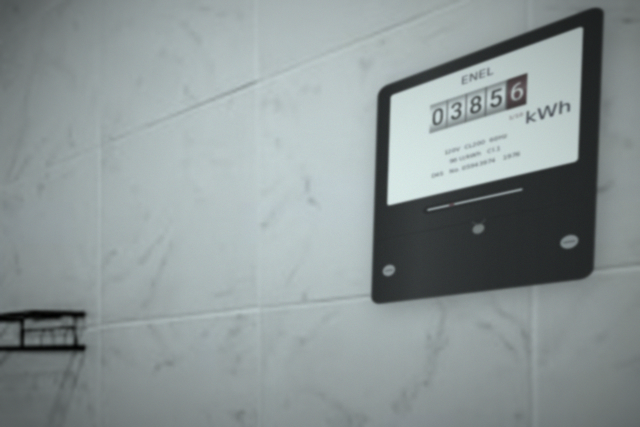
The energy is 385.6 (kWh)
